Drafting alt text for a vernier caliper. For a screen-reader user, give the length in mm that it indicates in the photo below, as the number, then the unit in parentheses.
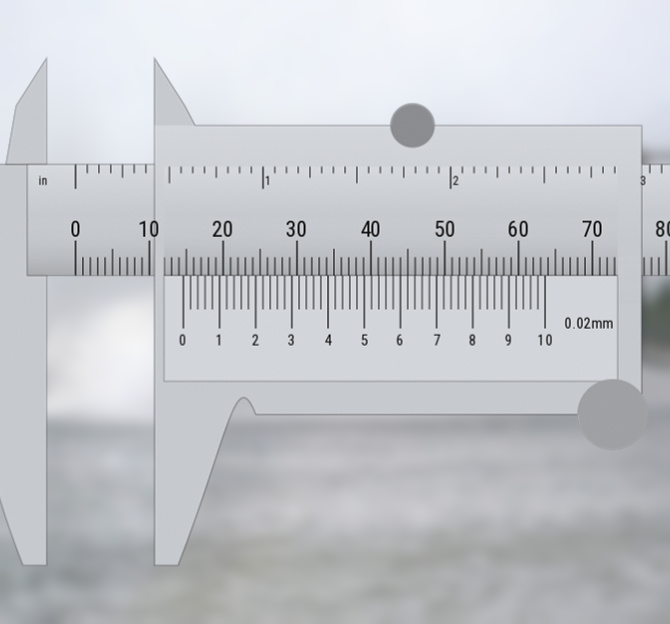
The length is 14.6 (mm)
